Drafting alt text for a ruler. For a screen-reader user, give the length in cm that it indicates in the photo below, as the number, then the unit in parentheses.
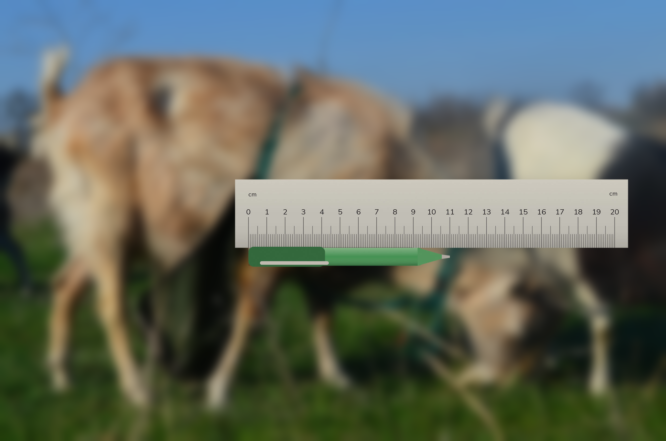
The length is 11 (cm)
